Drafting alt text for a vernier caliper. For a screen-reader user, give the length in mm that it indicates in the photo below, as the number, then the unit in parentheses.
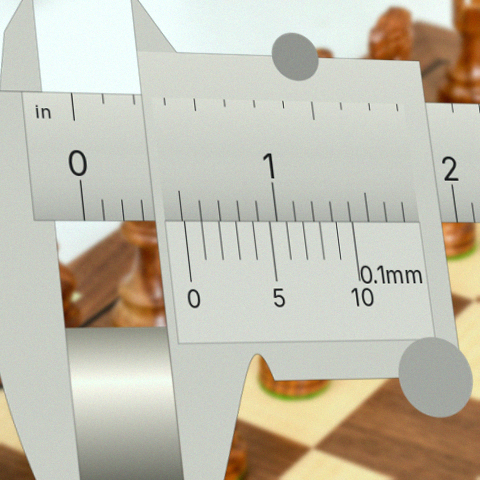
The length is 5.1 (mm)
